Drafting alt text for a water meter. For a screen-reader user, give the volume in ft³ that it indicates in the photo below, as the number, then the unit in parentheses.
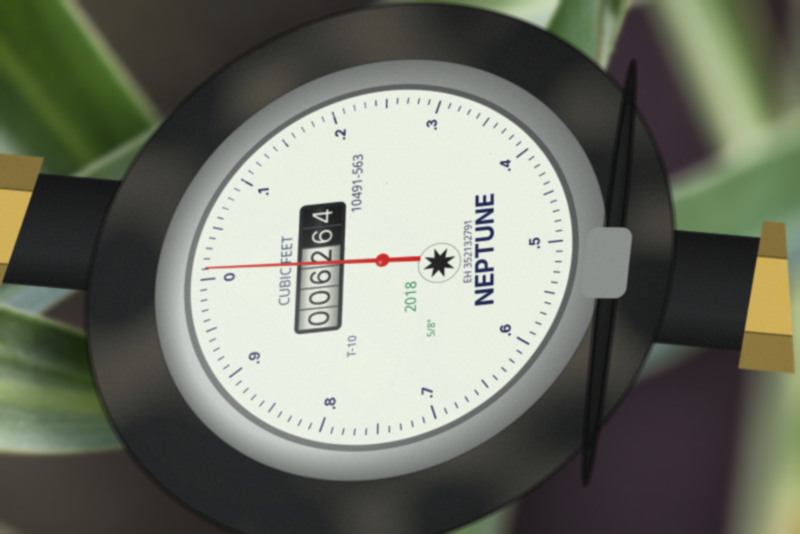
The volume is 6264.01 (ft³)
